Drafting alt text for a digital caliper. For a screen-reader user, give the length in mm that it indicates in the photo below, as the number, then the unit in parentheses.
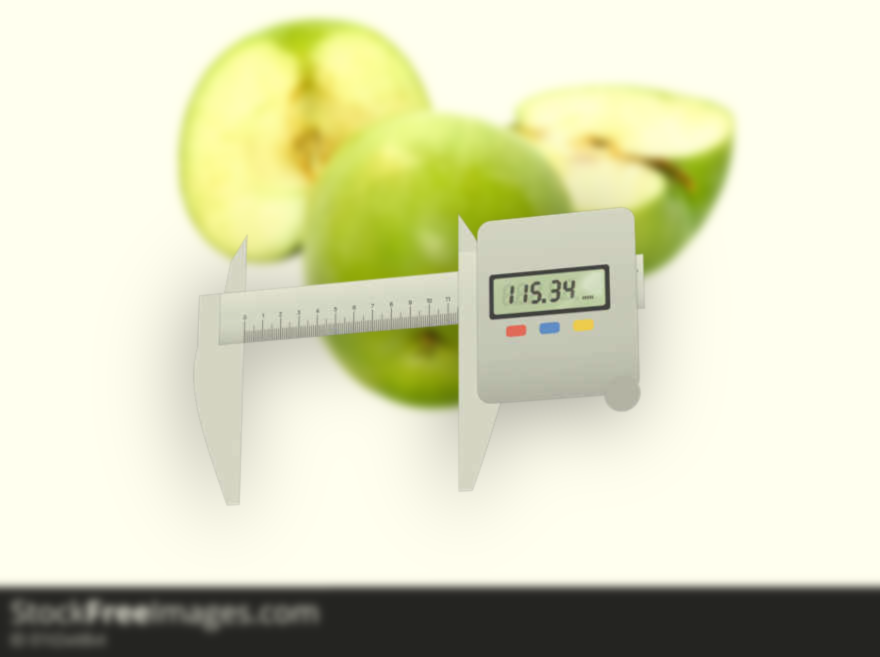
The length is 115.34 (mm)
